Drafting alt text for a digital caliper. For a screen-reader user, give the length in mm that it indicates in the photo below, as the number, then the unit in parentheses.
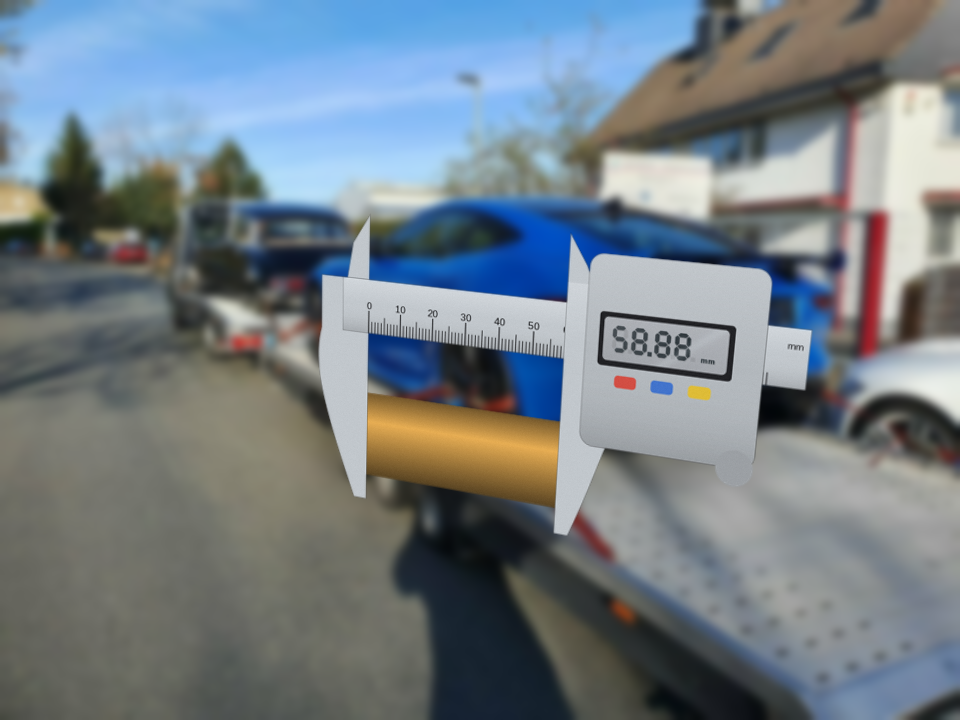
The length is 58.88 (mm)
